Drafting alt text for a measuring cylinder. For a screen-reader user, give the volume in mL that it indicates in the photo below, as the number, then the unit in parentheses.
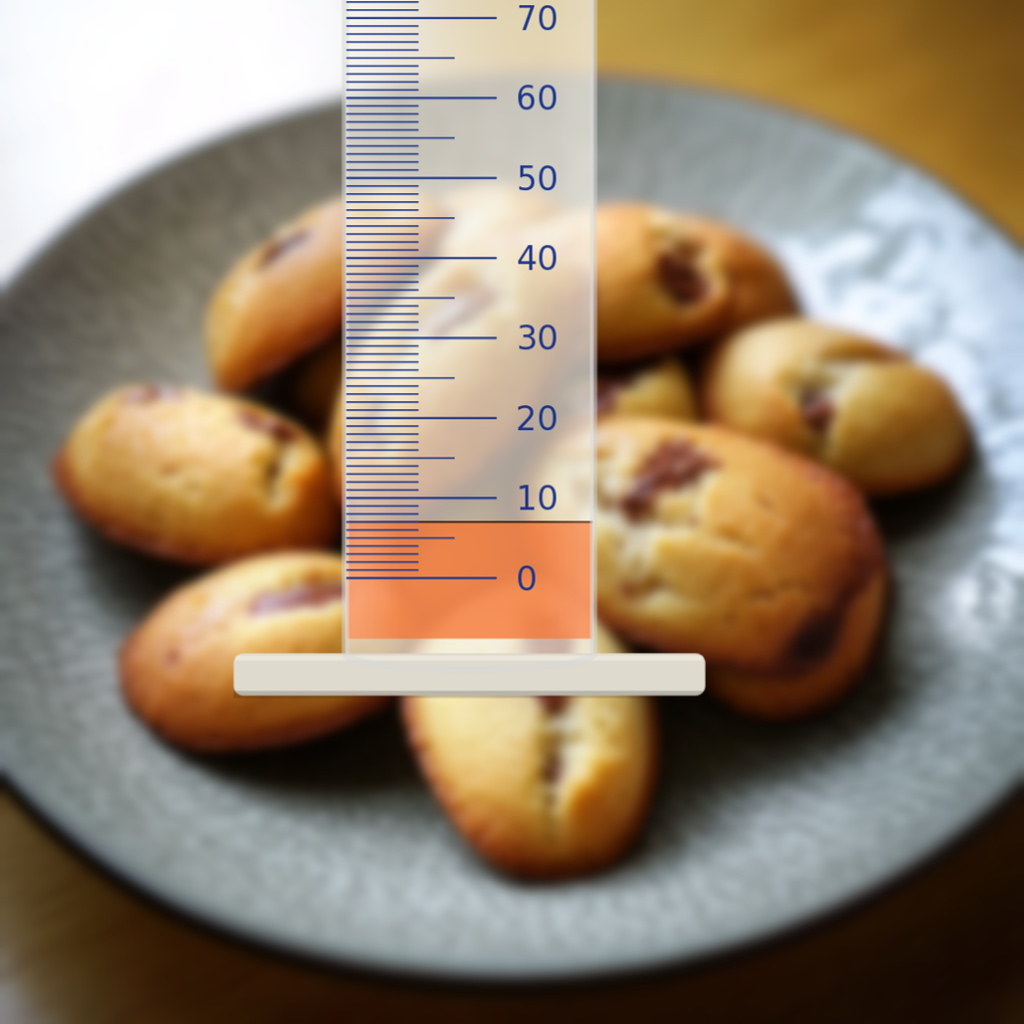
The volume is 7 (mL)
